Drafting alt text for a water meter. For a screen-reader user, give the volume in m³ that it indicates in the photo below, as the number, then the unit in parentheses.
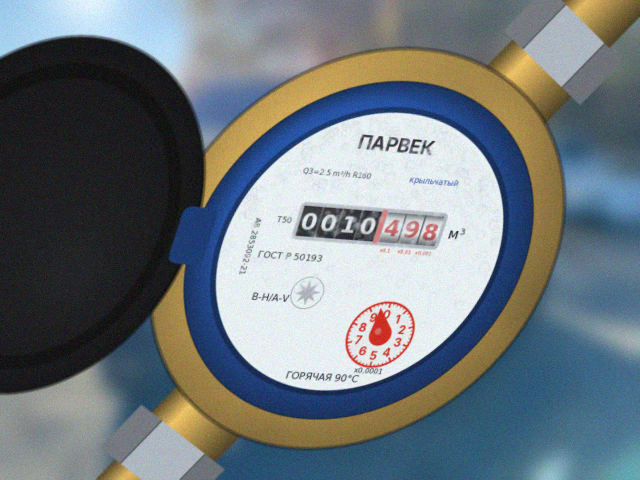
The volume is 10.4979 (m³)
